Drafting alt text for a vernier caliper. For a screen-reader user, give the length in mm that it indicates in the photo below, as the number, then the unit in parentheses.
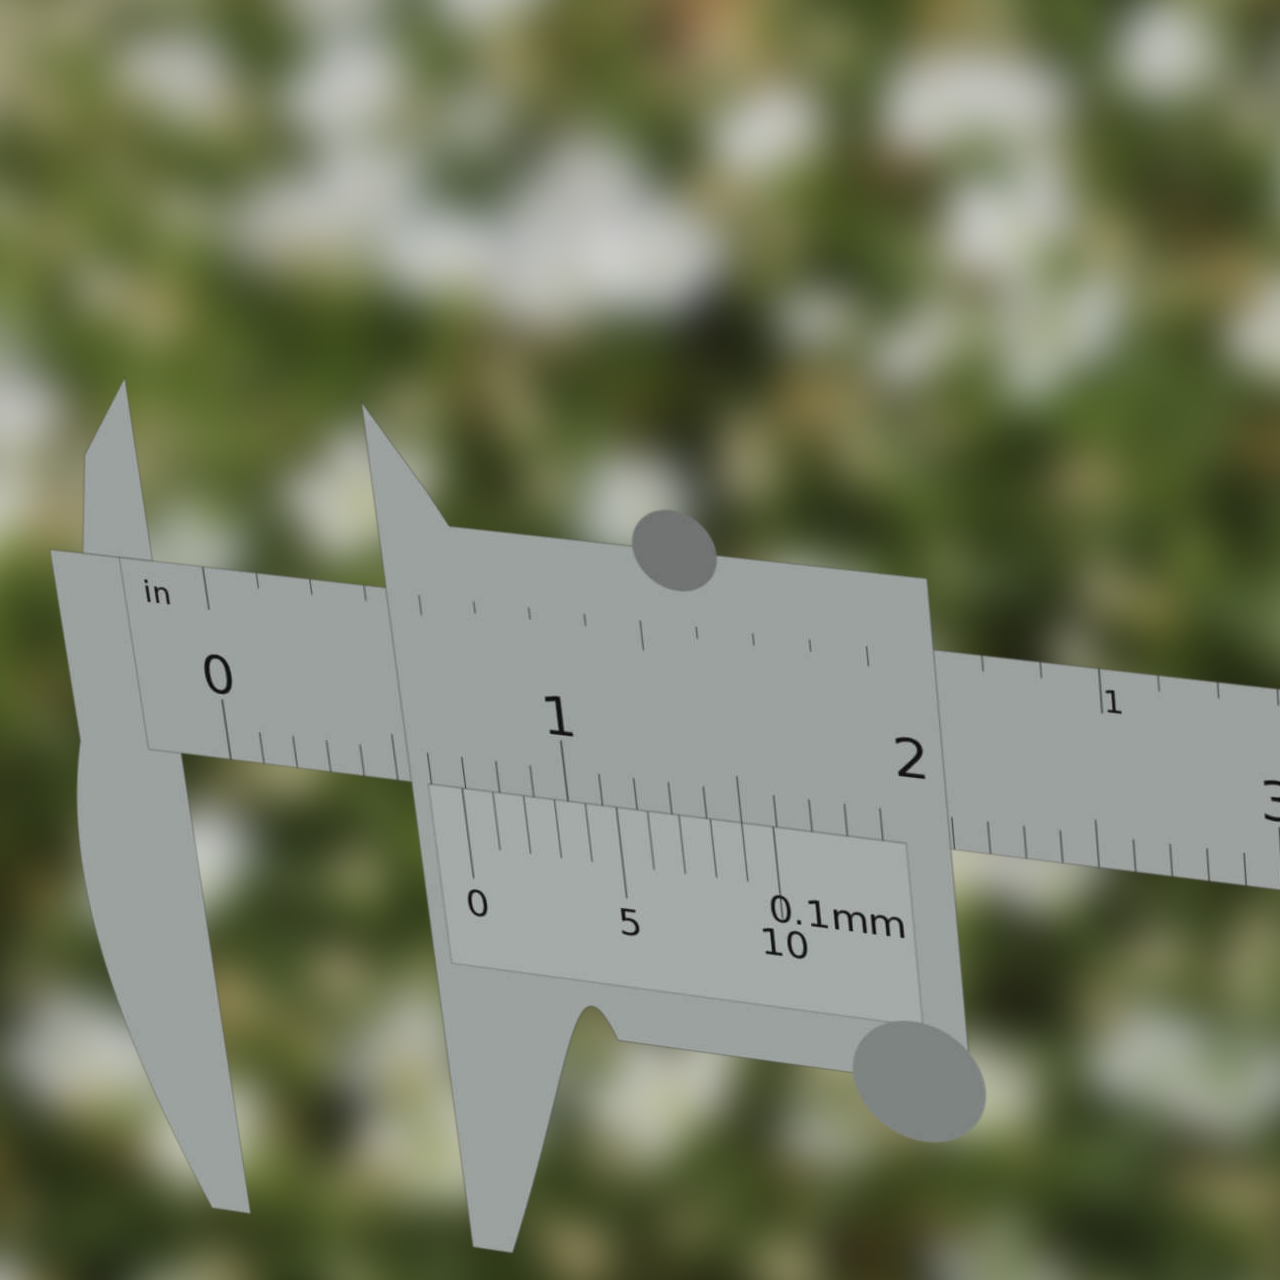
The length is 6.9 (mm)
